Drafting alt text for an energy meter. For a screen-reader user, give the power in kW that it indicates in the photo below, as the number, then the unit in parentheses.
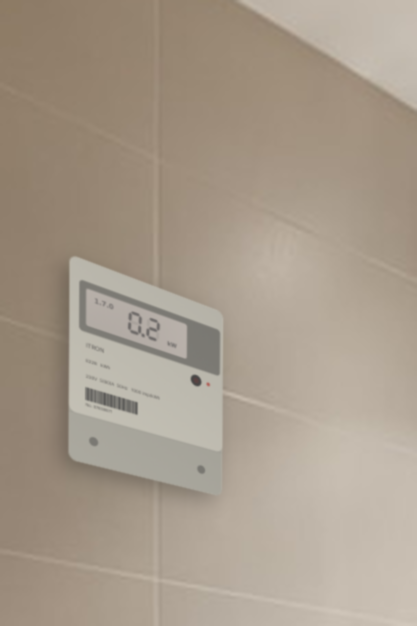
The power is 0.2 (kW)
